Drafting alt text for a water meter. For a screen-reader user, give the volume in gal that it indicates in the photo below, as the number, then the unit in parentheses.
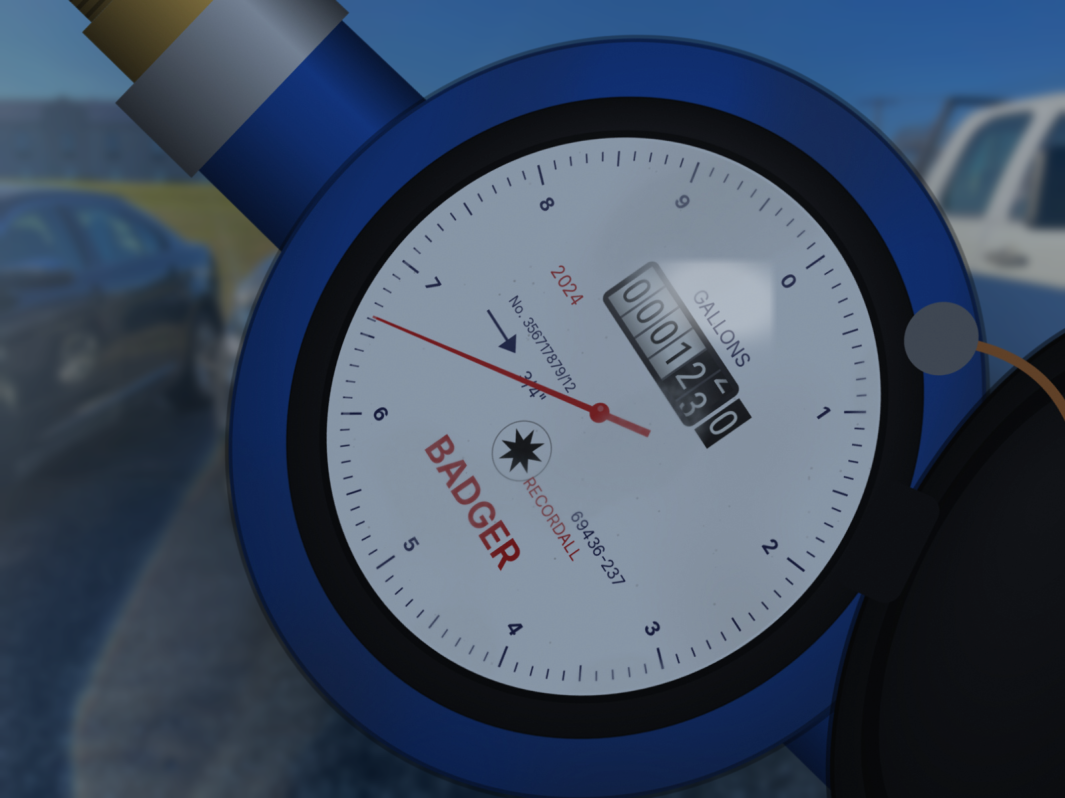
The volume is 1226.6 (gal)
